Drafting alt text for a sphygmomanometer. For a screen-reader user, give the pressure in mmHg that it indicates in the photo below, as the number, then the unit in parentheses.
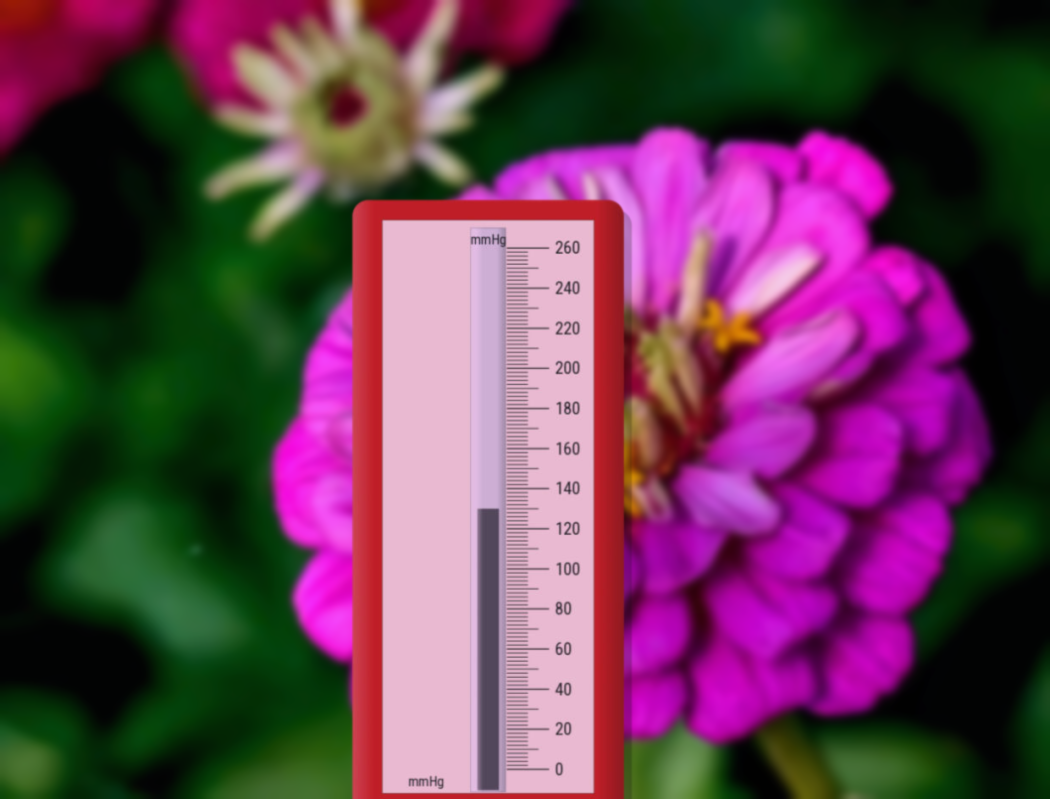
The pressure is 130 (mmHg)
